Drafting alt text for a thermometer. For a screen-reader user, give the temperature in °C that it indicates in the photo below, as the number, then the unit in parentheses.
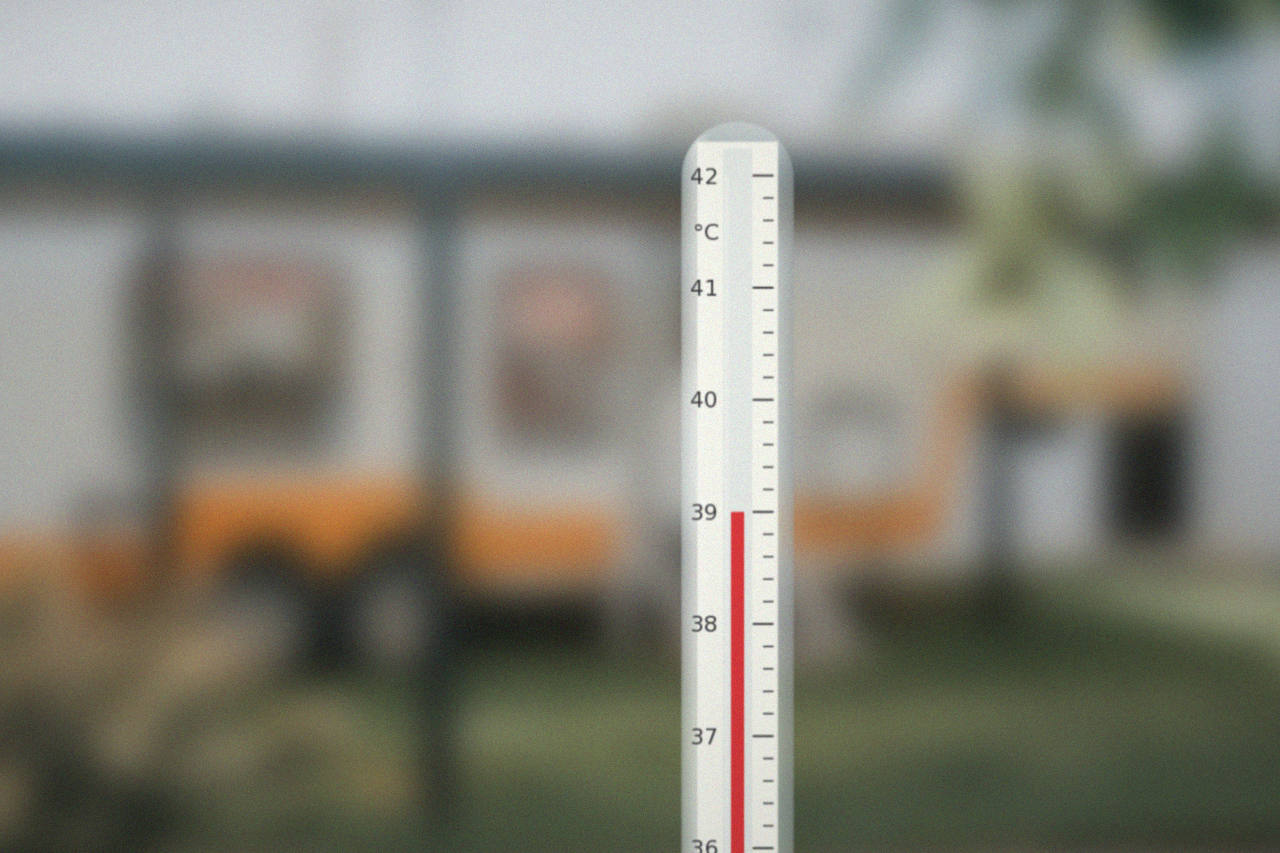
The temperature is 39 (°C)
